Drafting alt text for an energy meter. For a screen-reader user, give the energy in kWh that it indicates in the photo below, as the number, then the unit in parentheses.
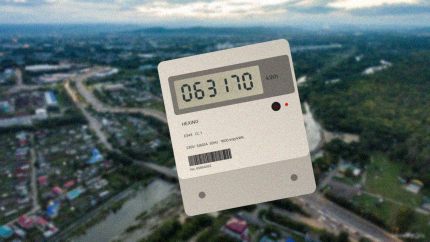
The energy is 63170 (kWh)
